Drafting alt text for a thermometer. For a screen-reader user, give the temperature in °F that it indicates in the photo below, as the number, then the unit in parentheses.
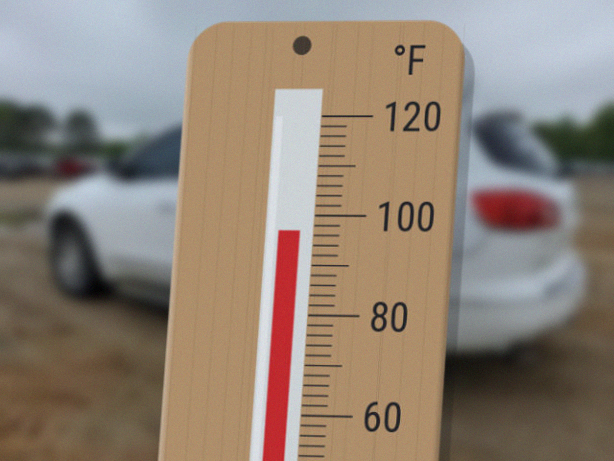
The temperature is 97 (°F)
